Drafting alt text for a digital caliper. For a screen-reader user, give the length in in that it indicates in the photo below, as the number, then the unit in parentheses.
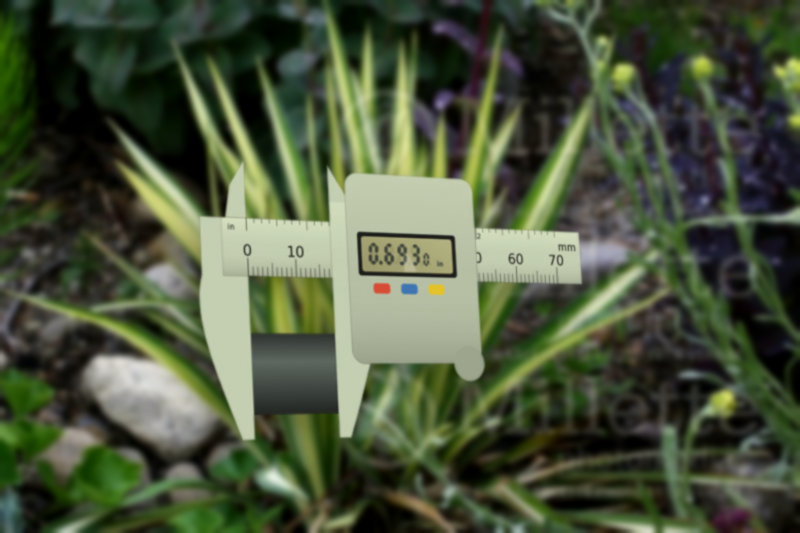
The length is 0.6930 (in)
